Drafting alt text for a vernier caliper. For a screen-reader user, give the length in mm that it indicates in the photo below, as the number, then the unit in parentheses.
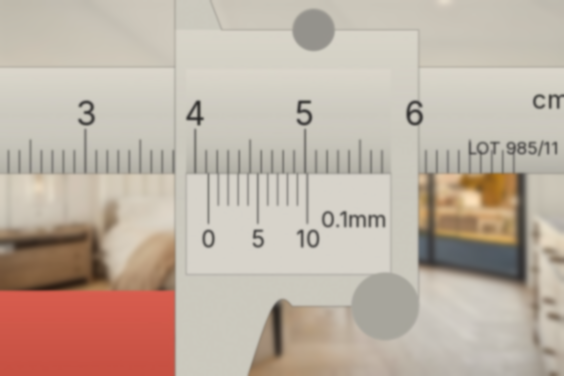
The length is 41.2 (mm)
